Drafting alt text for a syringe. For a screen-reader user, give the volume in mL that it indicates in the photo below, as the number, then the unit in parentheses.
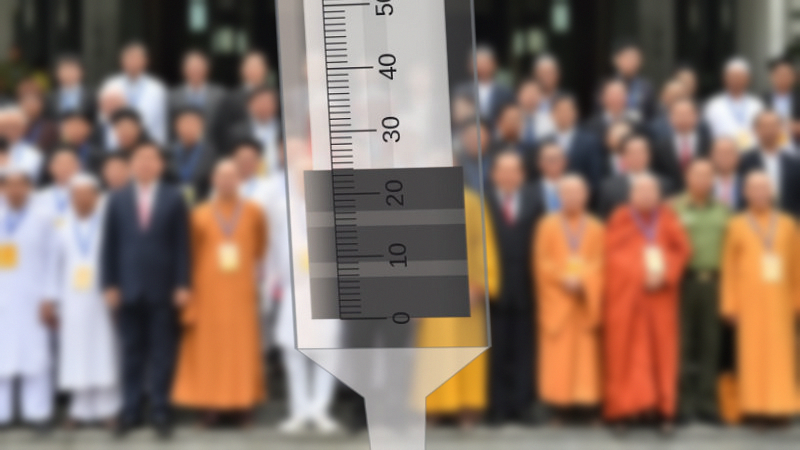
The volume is 0 (mL)
